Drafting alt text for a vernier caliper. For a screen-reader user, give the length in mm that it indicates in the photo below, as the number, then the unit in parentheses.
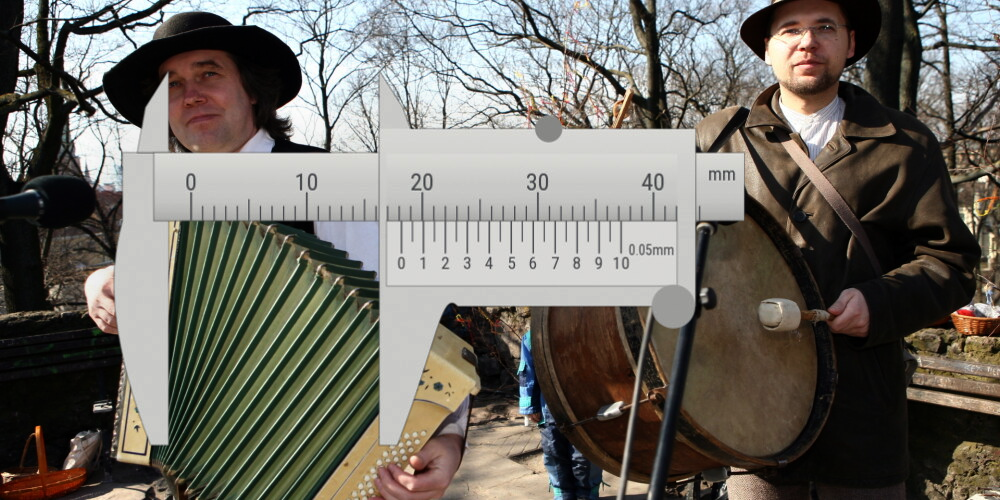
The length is 18.2 (mm)
